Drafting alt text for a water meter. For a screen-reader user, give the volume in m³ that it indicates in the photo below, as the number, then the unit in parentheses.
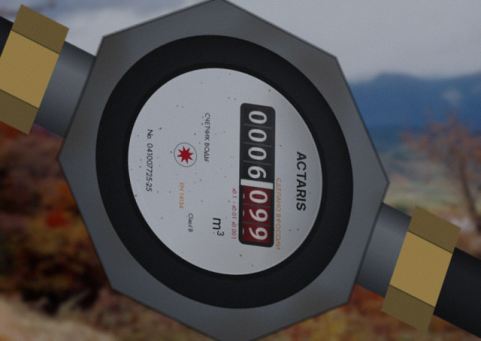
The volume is 6.099 (m³)
